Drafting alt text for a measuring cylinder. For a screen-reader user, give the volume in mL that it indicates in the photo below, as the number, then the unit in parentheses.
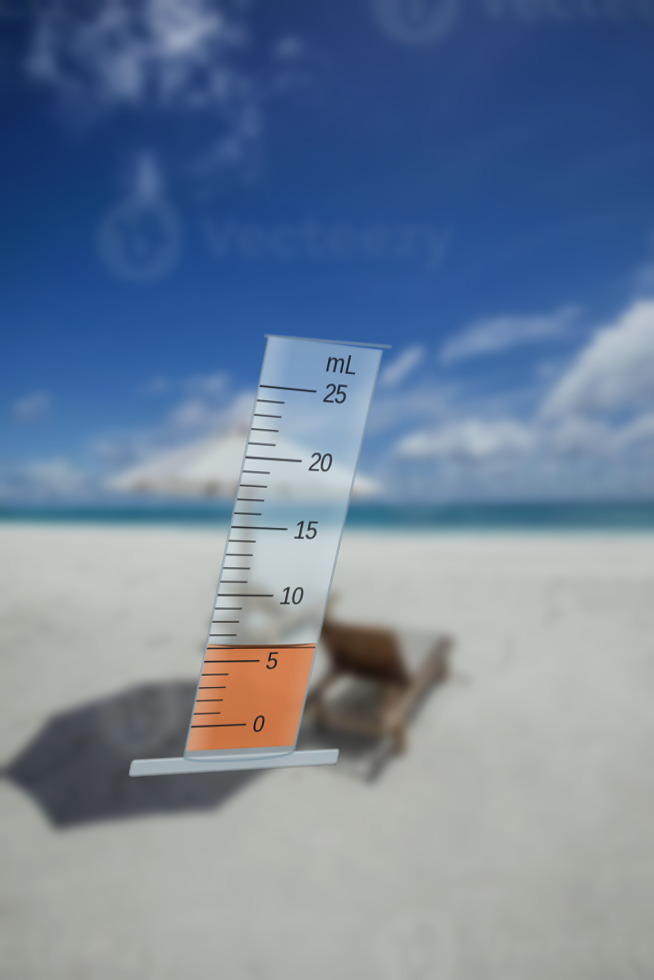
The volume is 6 (mL)
